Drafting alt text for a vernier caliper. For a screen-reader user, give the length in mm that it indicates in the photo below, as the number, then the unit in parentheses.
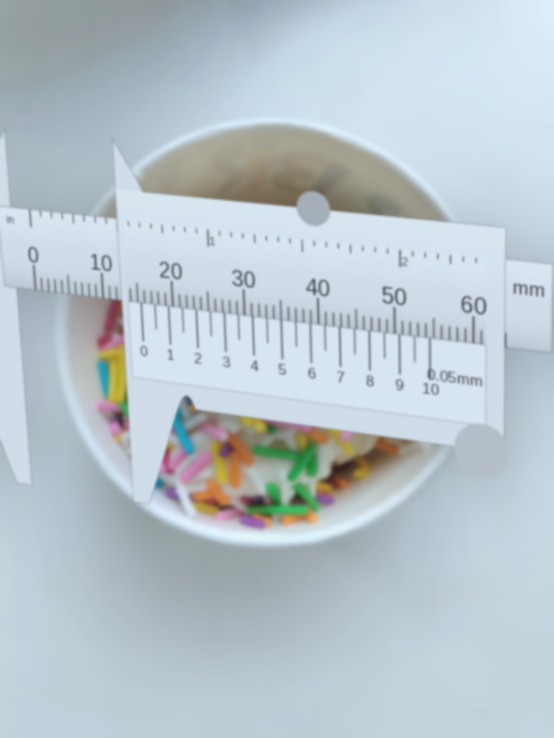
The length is 15.5 (mm)
